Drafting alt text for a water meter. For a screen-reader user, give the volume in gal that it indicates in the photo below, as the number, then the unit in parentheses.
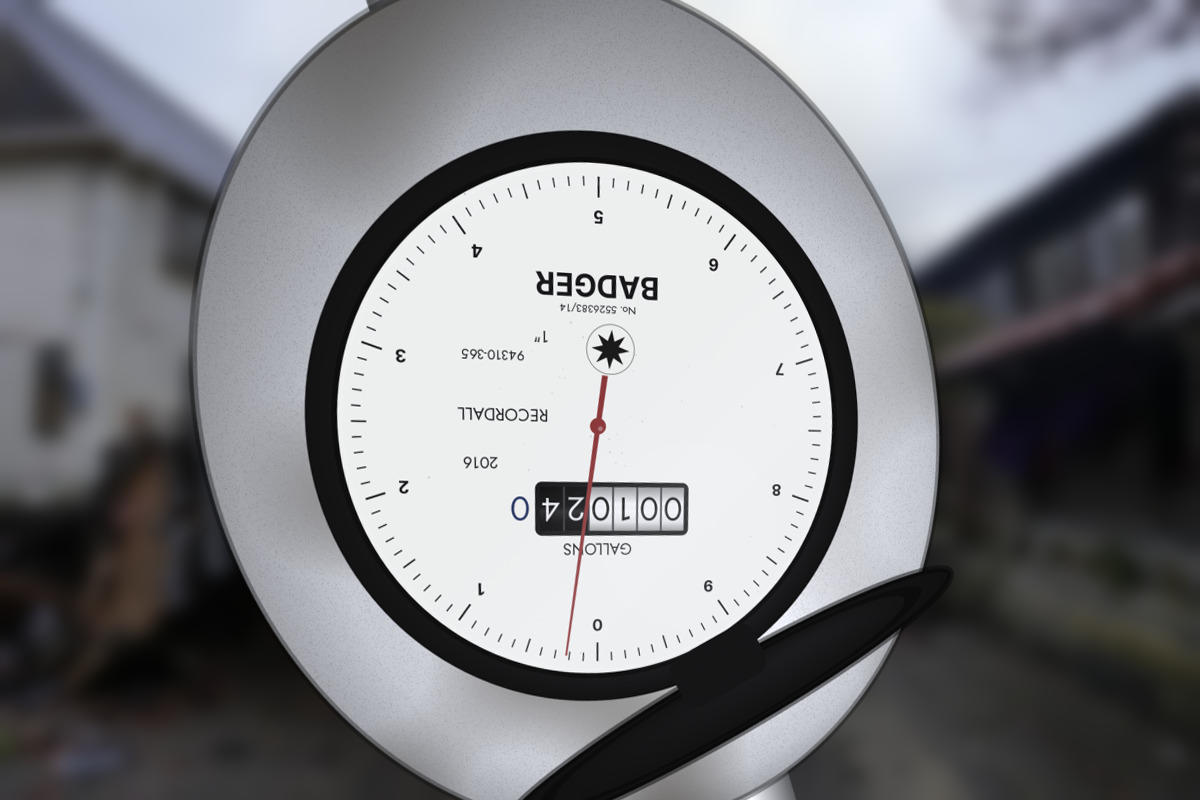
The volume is 10240.2 (gal)
